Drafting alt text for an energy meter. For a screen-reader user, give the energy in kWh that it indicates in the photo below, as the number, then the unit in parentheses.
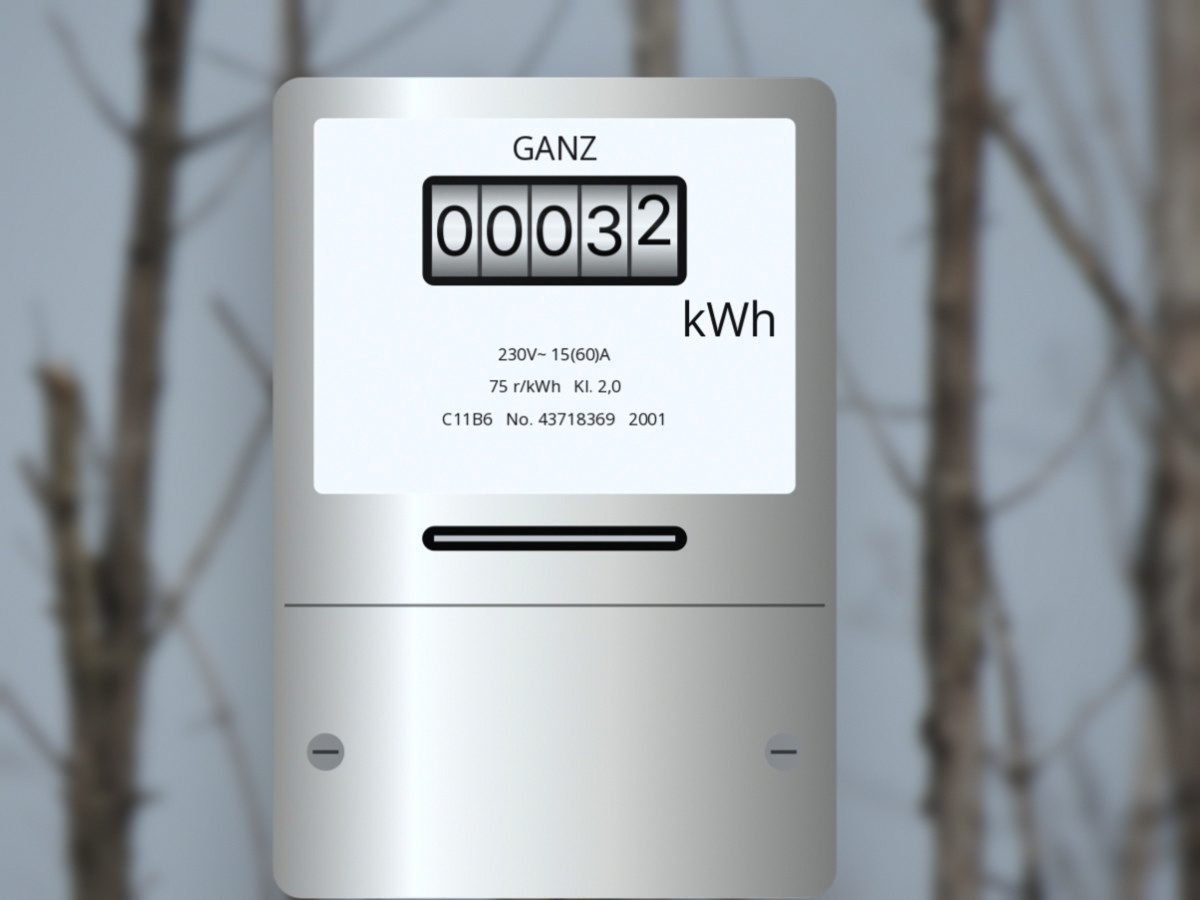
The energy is 32 (kWh)
